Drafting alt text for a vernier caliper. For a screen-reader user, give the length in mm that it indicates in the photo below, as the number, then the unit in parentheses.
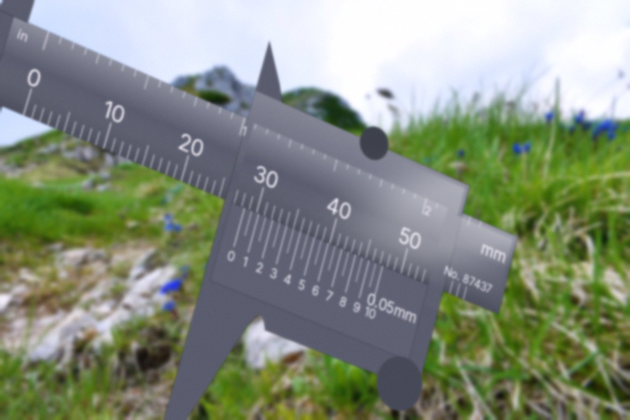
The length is 28.4 (mm)
